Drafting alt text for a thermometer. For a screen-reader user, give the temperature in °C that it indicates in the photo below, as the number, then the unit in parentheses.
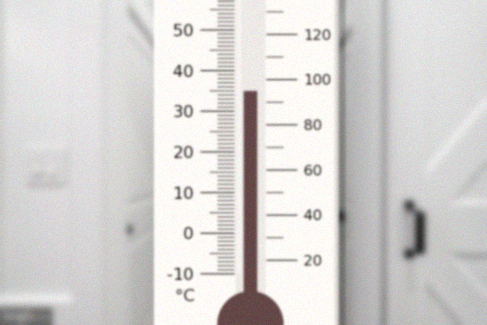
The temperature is 35 (°C)
